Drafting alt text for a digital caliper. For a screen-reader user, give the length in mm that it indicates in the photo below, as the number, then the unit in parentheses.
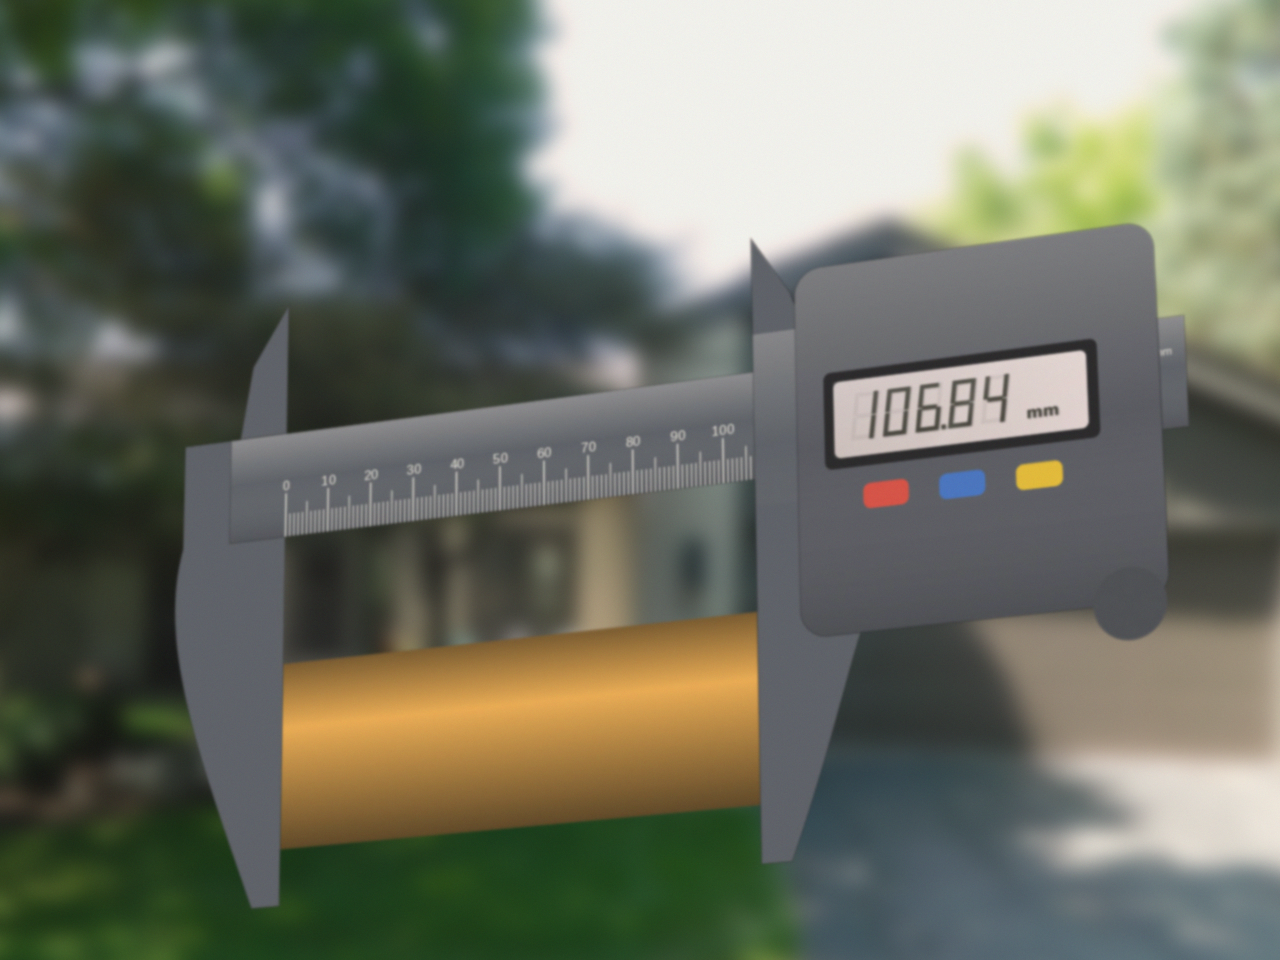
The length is 106.84 (mm)
